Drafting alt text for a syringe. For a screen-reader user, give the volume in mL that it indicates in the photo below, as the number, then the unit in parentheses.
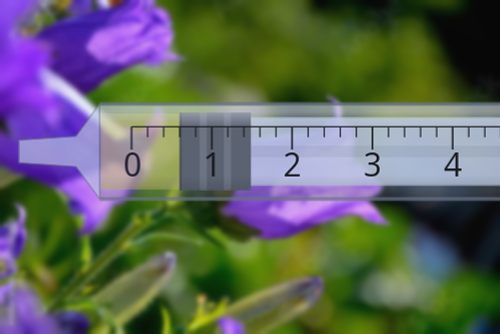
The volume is 0.6 (mL)
